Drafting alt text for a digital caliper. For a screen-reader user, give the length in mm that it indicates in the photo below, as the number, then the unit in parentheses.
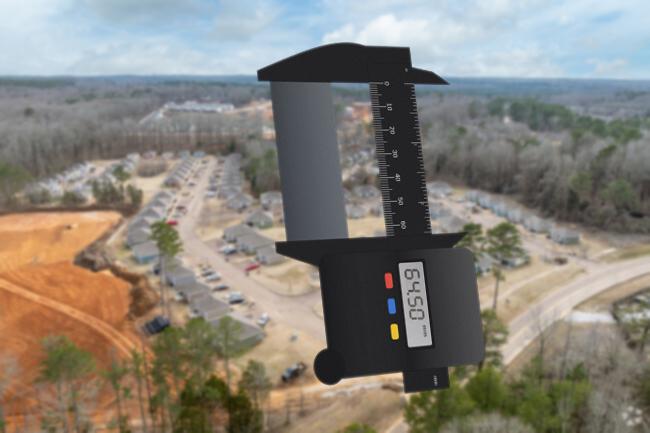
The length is 64.50 (mm)
